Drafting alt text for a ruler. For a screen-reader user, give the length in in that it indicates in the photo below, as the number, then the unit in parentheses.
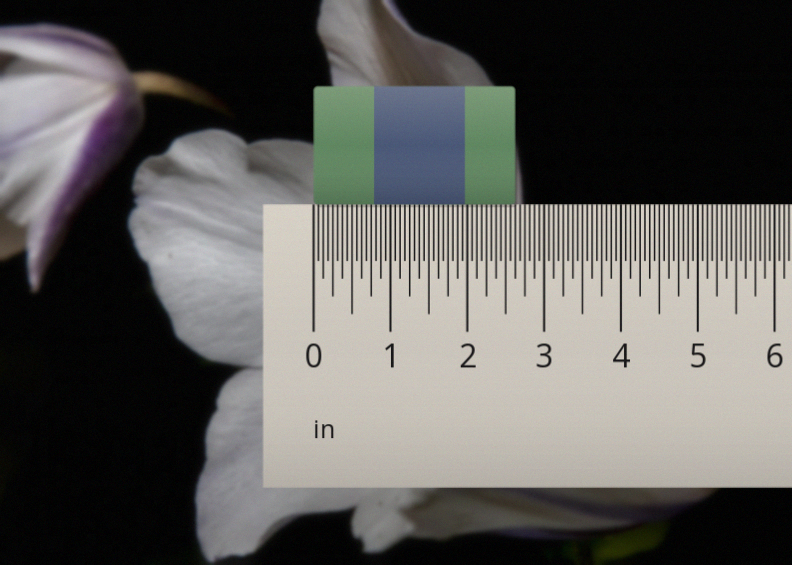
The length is 2.625 (in)
